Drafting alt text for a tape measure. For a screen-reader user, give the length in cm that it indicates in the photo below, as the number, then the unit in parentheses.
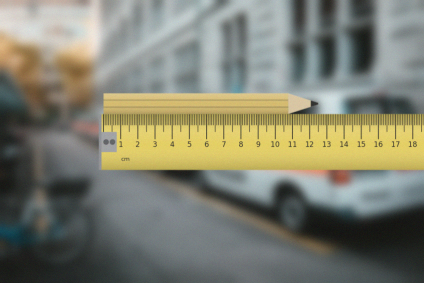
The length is 12.5 (cm)
